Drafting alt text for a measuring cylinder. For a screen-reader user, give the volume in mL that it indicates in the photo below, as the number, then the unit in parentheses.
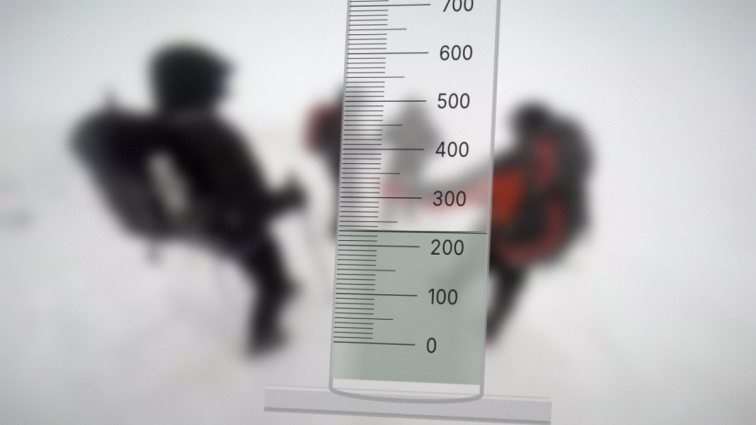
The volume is 230 (mL)
